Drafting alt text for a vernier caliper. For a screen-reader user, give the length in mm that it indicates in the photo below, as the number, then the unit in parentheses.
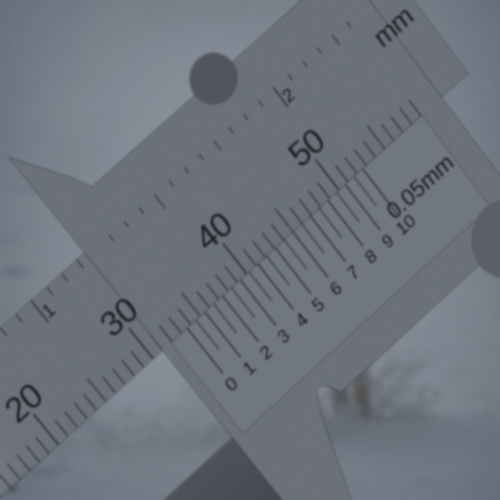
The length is 33.6 (mm)
